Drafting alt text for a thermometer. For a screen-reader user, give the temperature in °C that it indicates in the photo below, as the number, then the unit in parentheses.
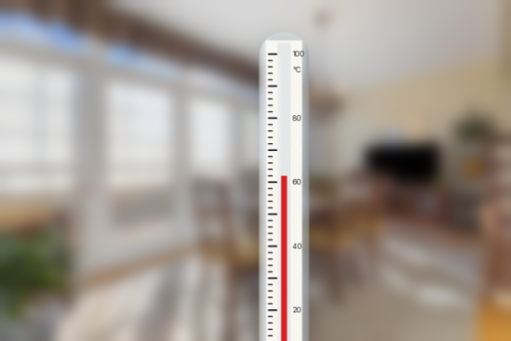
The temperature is 62 (°C)
